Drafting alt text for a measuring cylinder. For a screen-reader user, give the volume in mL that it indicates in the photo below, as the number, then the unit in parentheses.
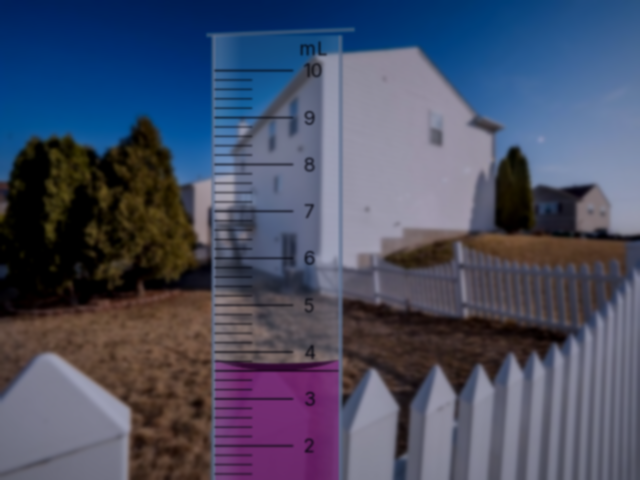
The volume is 3.6 (mL)
